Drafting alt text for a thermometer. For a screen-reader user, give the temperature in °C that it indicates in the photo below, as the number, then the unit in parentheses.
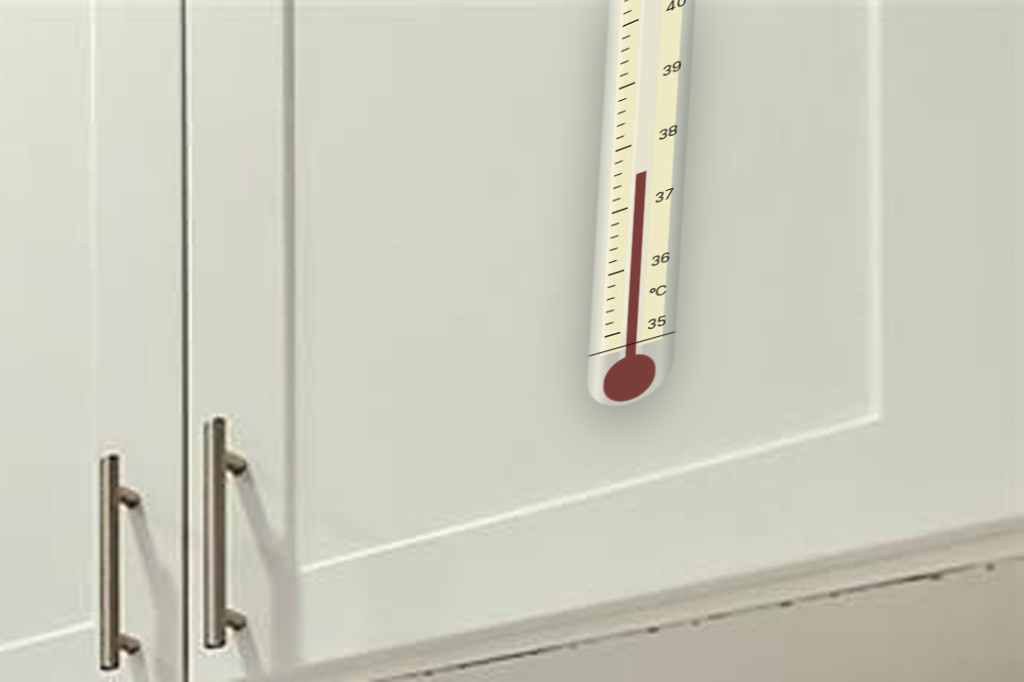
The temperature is 37.5 (°C)
